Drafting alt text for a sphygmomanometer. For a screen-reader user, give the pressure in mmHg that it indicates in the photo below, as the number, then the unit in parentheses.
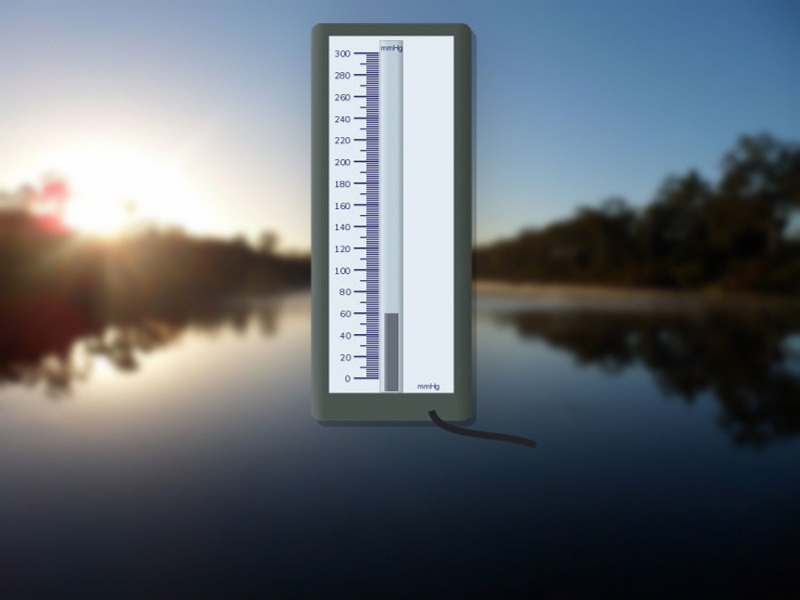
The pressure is 60 (mmHg)
